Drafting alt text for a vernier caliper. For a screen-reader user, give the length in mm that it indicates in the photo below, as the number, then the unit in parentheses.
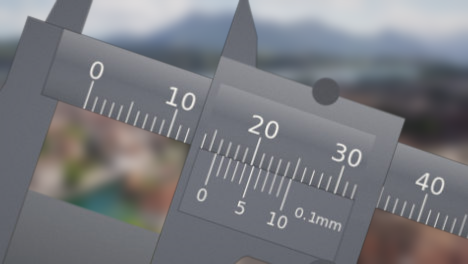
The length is 15.8 (mm)
